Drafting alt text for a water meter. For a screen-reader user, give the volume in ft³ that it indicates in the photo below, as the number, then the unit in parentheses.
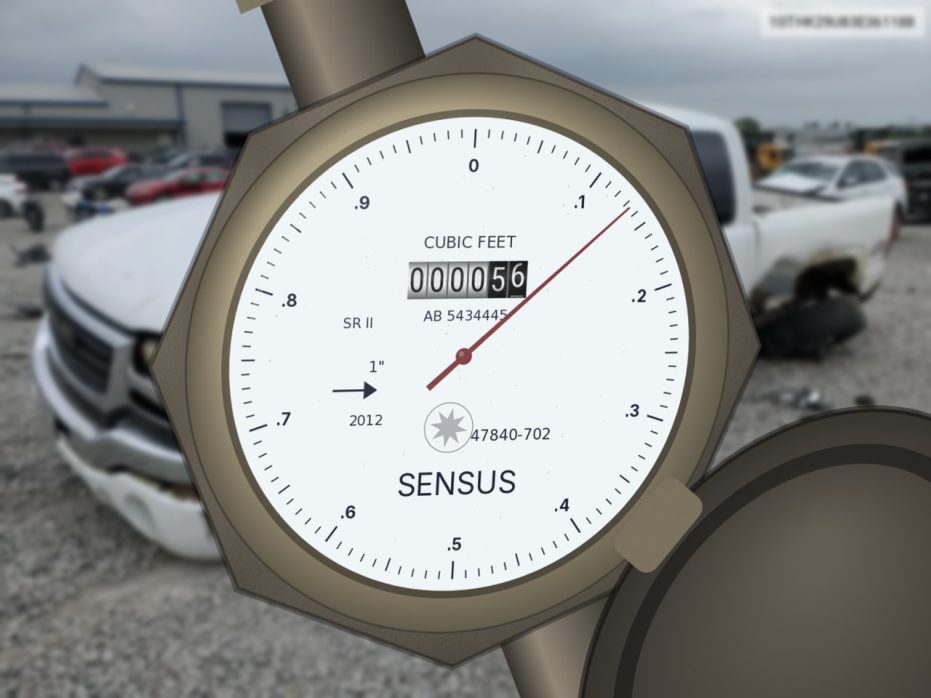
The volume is 56.13 (ft³)
